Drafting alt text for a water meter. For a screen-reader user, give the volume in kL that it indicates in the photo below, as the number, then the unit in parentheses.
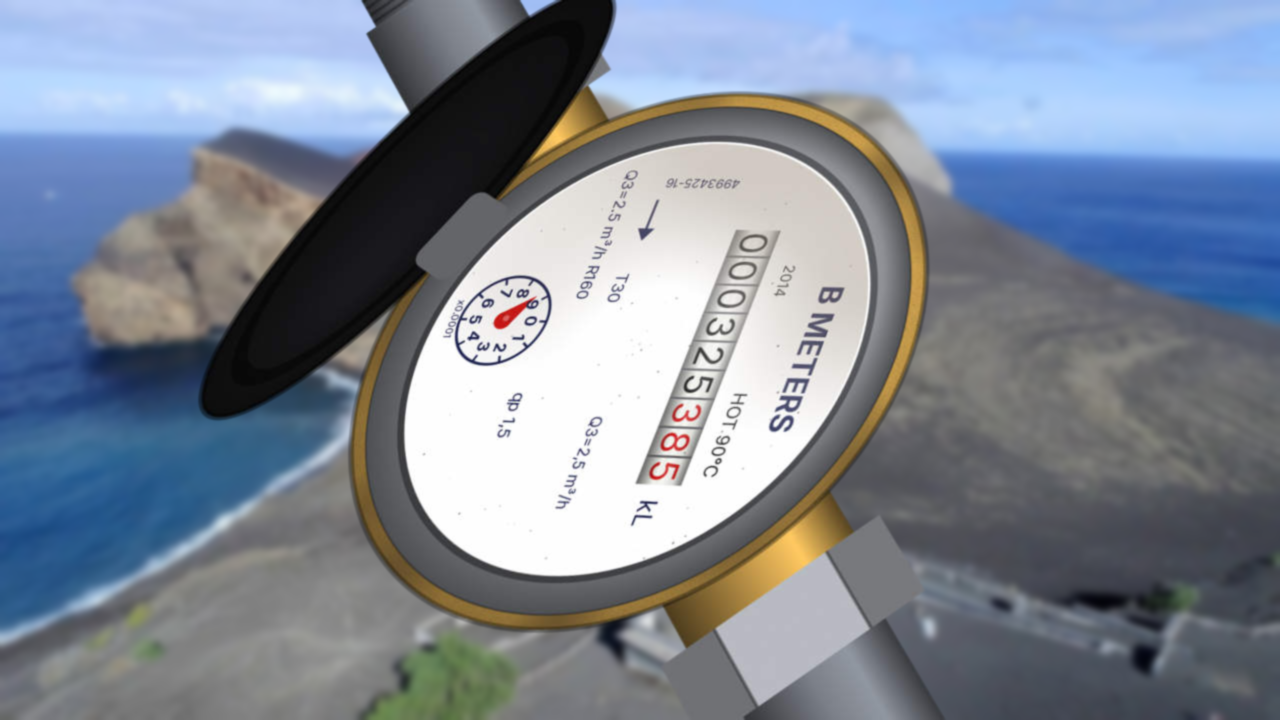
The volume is 325.3858 (kL)
